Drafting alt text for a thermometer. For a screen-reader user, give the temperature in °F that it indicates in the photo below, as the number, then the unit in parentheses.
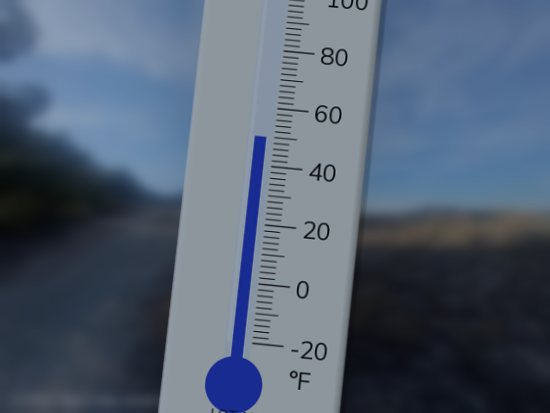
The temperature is 50 (°F)
